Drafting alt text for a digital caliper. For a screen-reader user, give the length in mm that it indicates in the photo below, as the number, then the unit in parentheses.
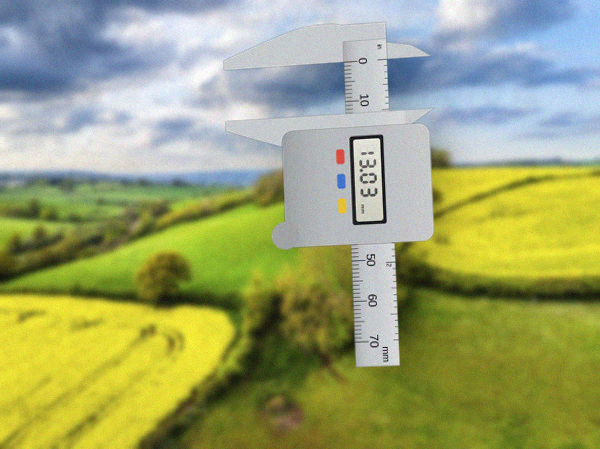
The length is 13.03 (mm)
